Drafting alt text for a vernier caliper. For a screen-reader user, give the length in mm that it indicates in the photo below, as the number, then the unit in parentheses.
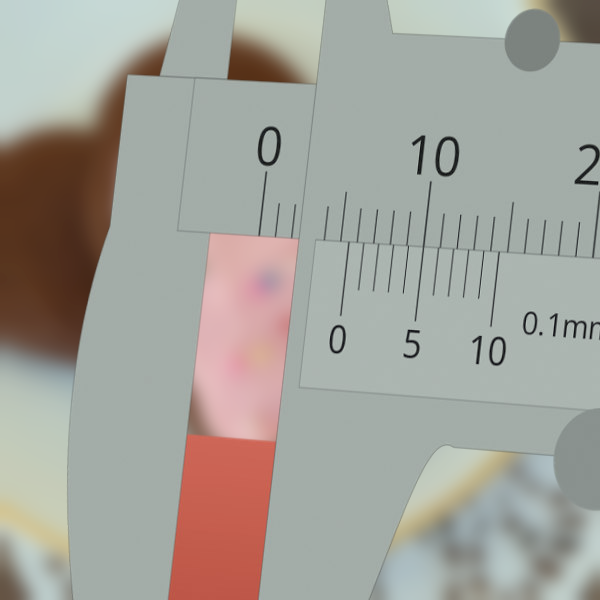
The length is 5.5 (mm)
